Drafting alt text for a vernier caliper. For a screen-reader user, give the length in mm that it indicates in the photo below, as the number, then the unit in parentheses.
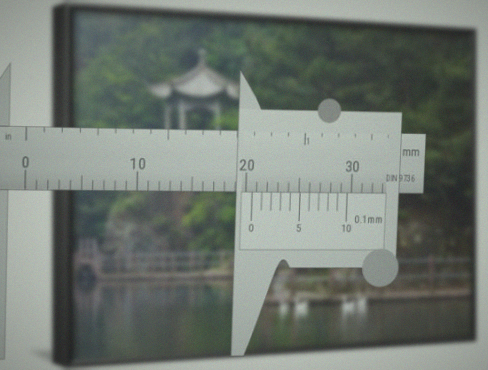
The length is 20.6 (mm)
